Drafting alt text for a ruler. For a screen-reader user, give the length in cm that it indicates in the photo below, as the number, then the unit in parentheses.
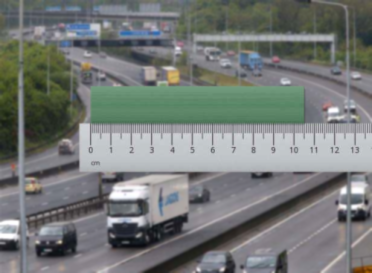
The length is 10.5 (cm)
